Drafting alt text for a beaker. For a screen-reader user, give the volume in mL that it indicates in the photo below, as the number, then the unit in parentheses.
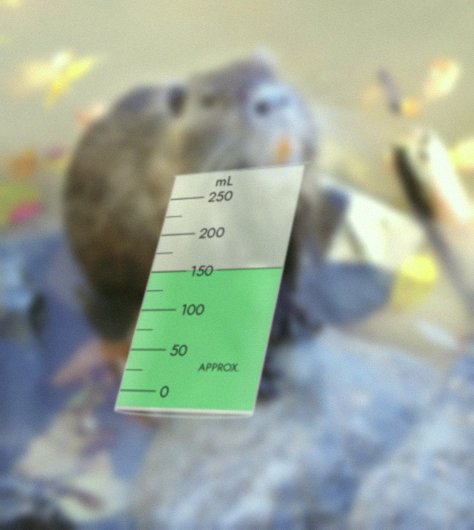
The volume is 150 (mL)
